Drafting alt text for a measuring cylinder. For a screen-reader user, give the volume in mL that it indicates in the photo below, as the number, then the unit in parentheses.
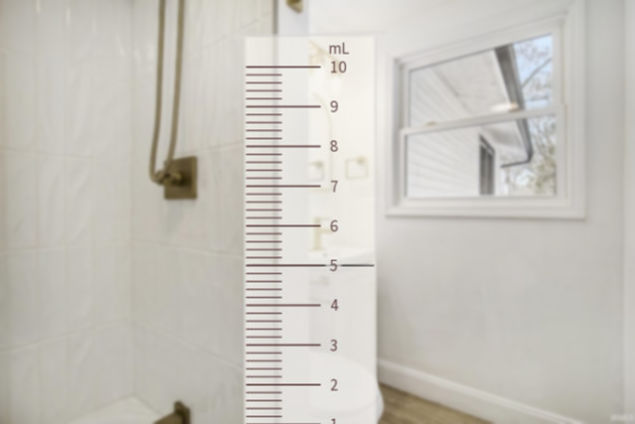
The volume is 5 (mL)
